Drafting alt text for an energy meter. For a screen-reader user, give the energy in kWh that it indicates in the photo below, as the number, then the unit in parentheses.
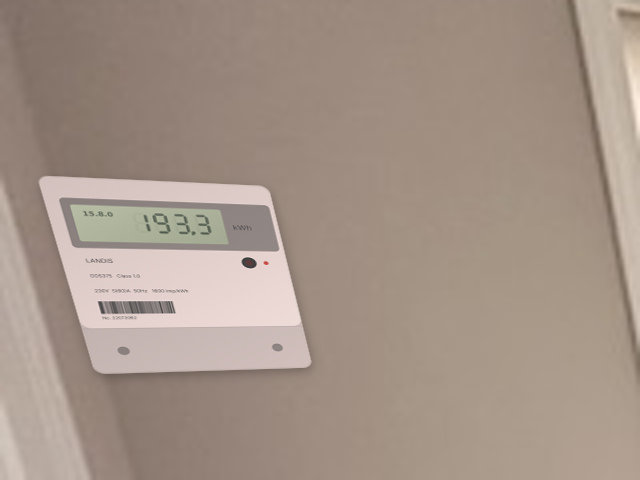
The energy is 193.3 (kWh)
